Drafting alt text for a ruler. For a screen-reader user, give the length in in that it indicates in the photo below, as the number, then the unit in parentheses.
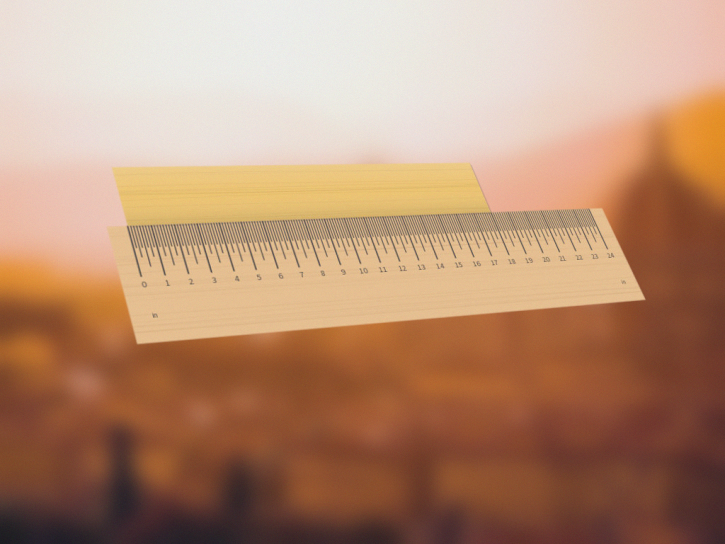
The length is 18 (in)
